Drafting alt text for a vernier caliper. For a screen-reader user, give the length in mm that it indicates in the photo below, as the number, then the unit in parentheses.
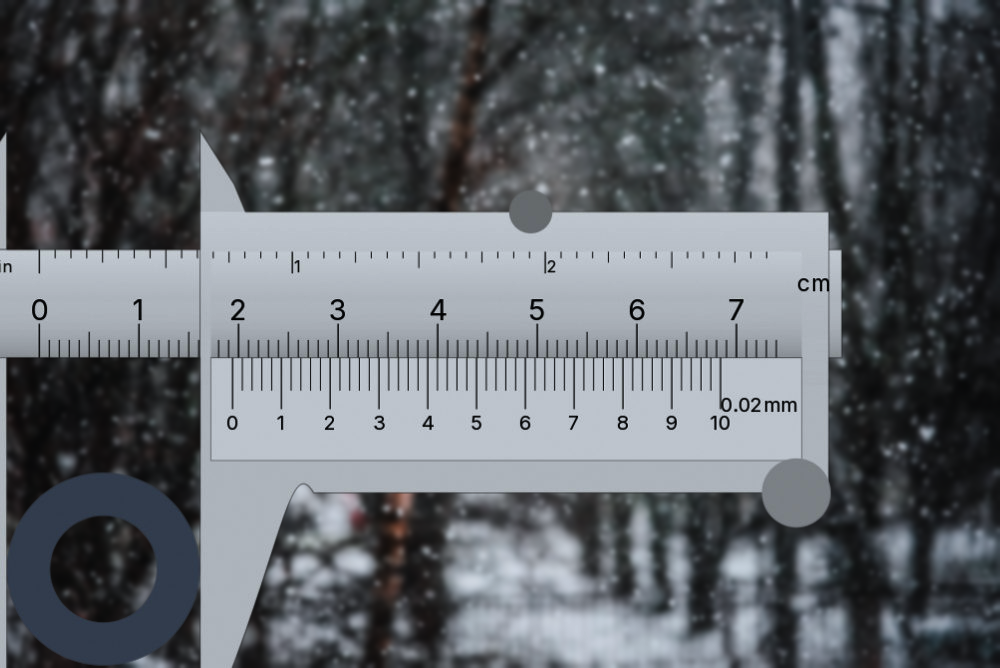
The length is 19.4 (mm)
